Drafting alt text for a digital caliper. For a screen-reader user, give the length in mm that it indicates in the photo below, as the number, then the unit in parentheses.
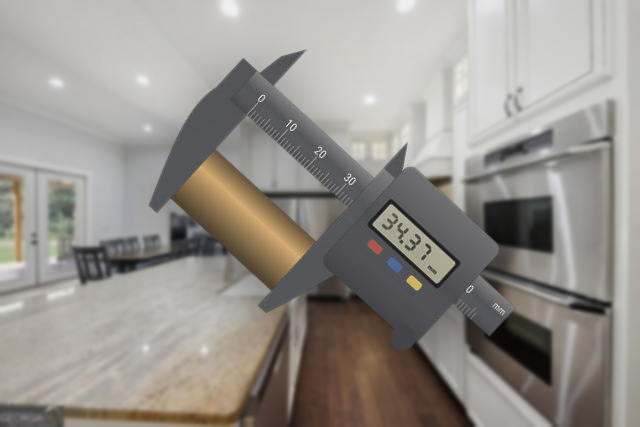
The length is 34.37 (mm)
